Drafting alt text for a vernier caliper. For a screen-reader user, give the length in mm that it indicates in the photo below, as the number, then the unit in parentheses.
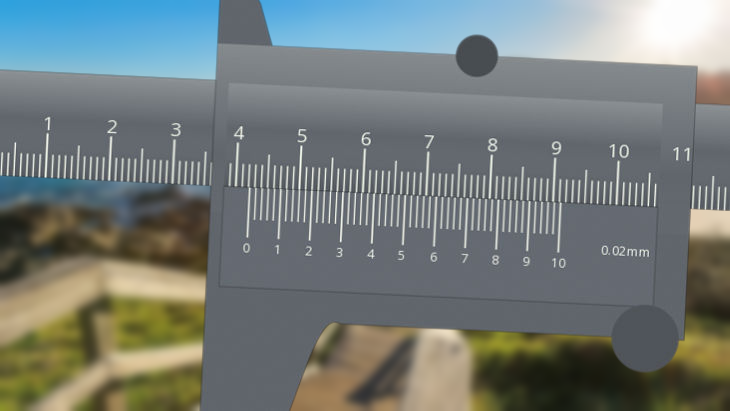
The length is 42.2 (mm)
